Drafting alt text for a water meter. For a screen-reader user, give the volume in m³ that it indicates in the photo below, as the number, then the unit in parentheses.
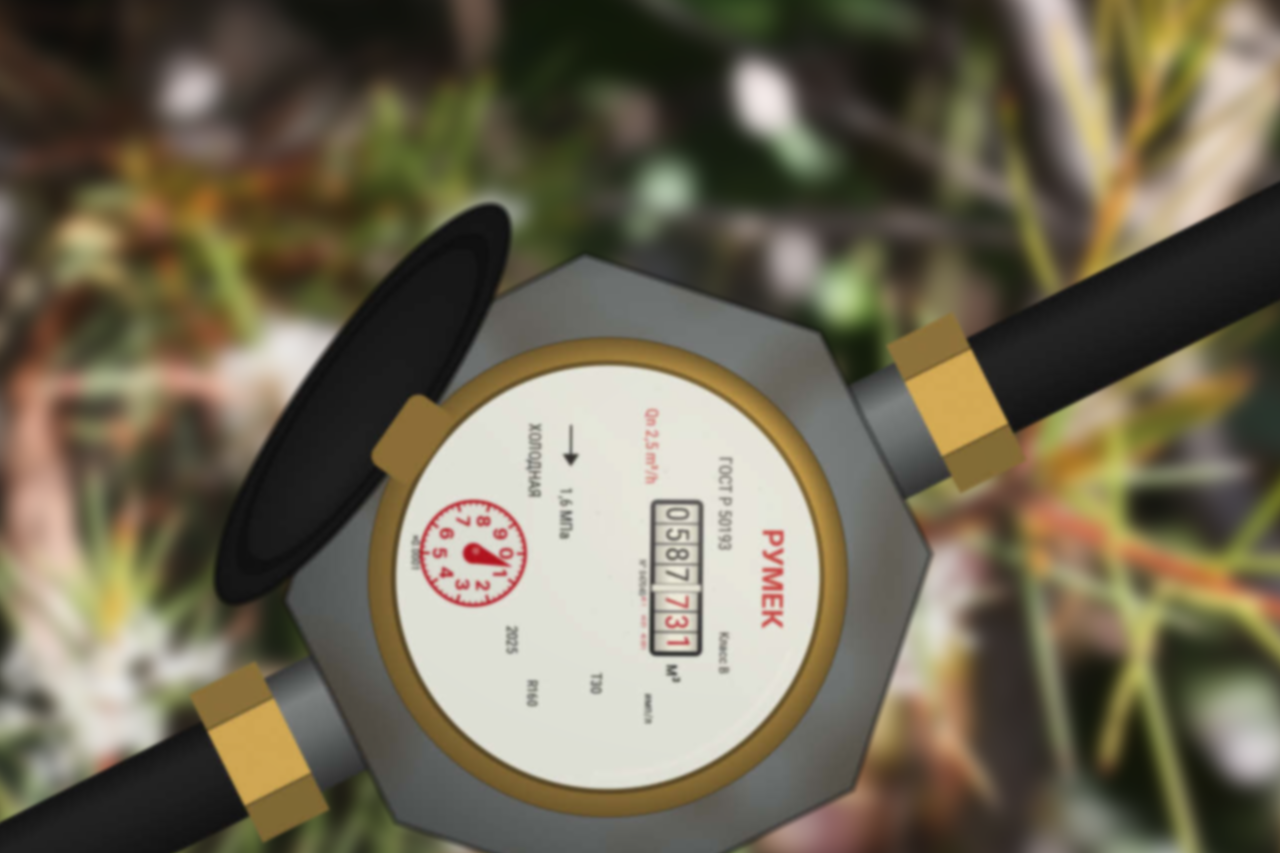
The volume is 587.7310 (m³)
